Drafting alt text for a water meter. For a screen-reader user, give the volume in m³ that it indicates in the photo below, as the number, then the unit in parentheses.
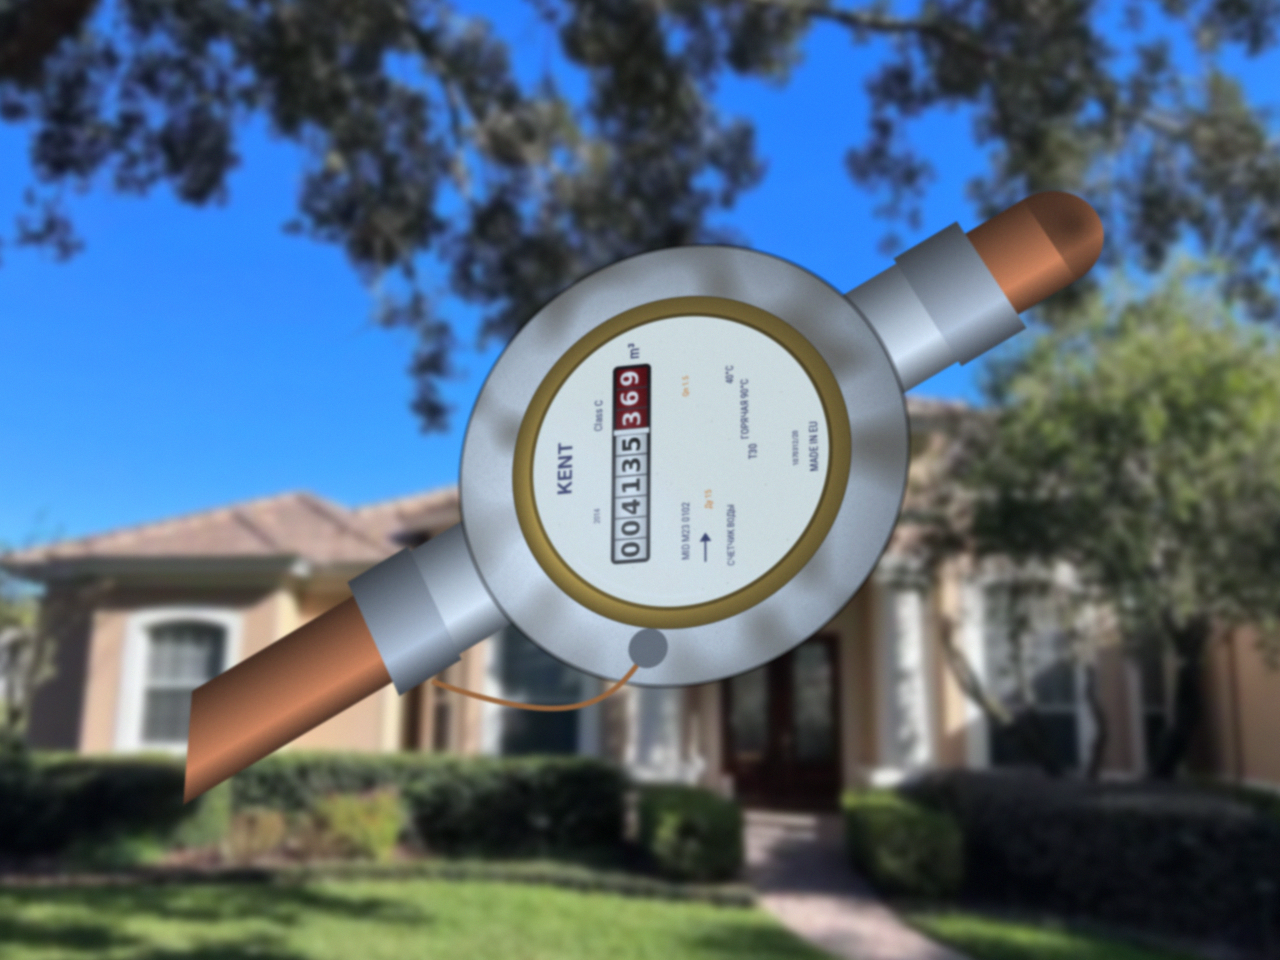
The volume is 4135.369 (m³)
